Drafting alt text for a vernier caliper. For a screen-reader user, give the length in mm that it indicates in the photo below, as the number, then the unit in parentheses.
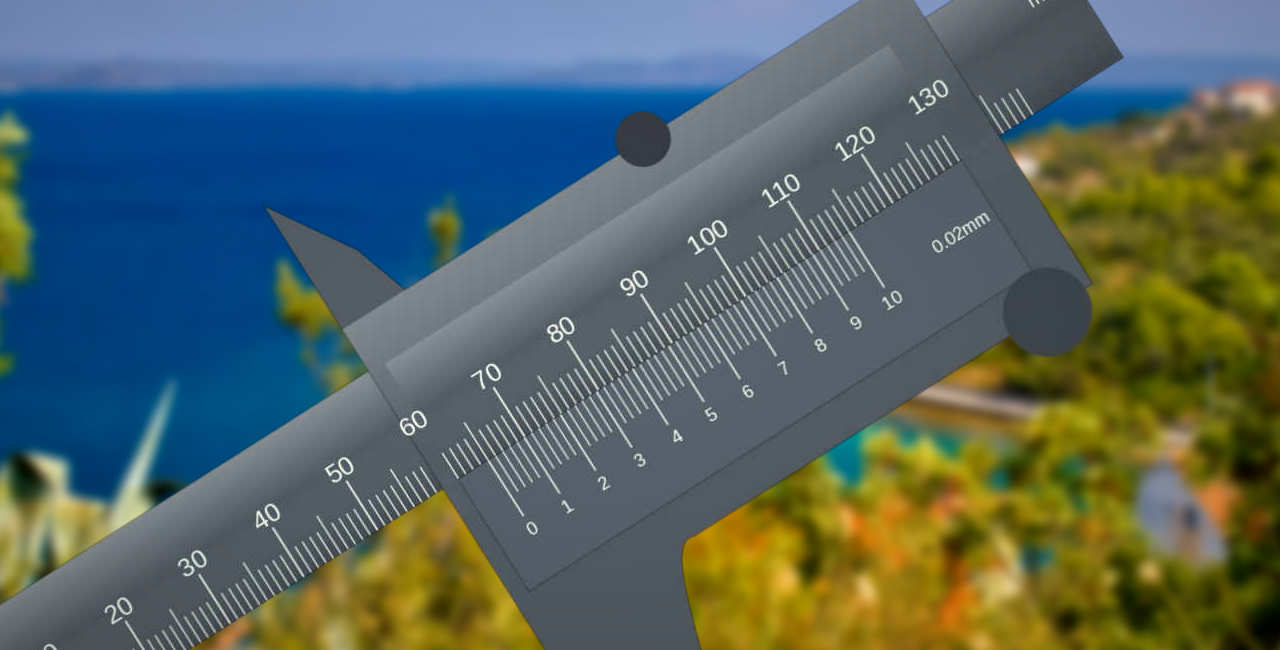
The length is 65.0 (mm)
